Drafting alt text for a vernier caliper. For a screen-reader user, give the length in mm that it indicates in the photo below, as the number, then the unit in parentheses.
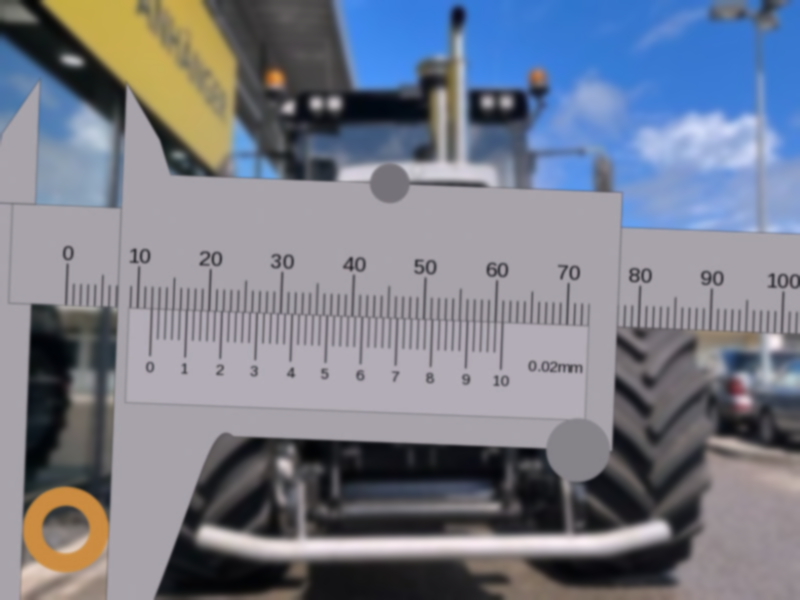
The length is 12.0 (mm)
